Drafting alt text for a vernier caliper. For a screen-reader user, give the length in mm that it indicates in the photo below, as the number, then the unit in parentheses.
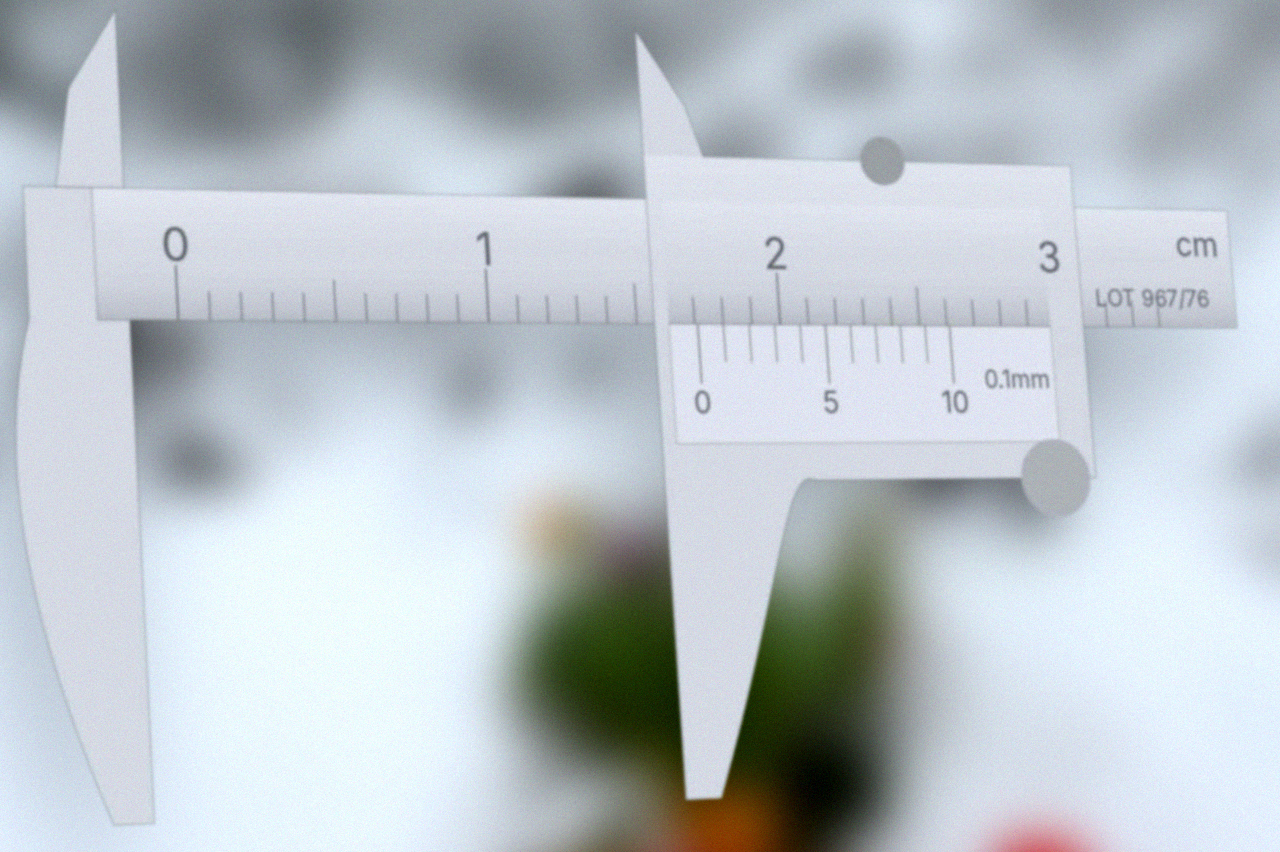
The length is 17.1 (mm)
